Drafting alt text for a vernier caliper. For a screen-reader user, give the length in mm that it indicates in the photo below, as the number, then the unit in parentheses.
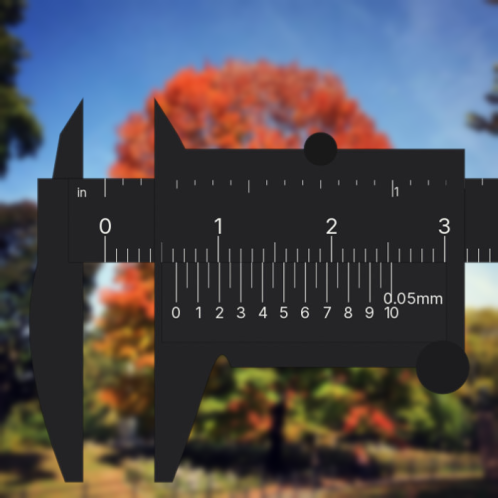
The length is 6.3 (mm)
